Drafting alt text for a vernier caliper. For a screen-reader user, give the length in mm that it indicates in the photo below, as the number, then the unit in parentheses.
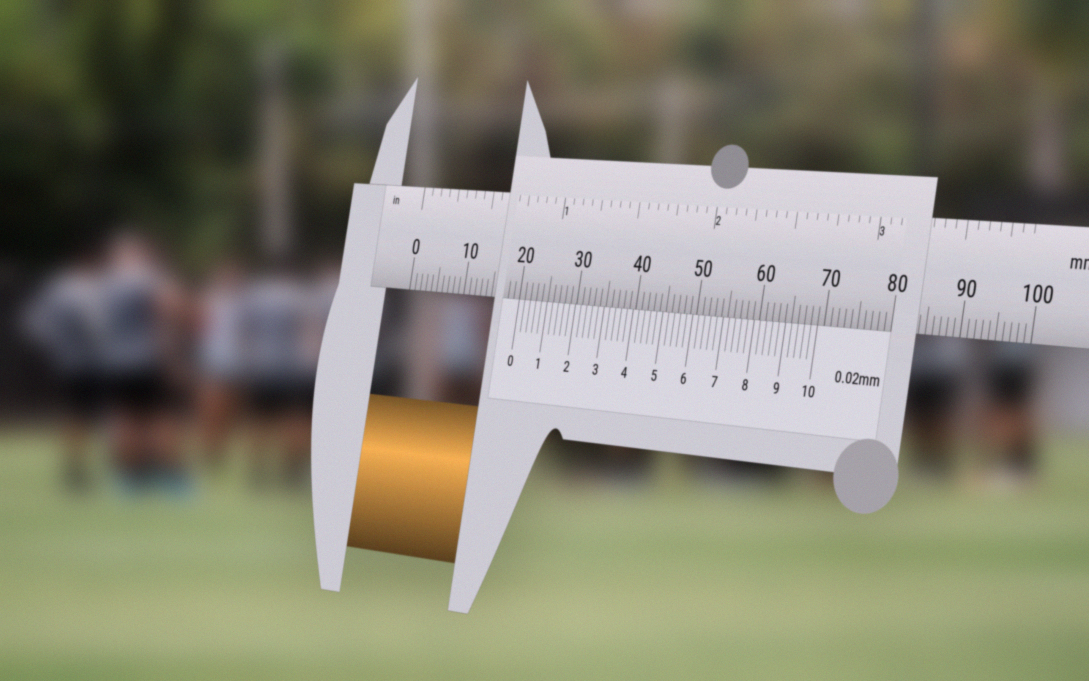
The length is 20.0 (mm)
